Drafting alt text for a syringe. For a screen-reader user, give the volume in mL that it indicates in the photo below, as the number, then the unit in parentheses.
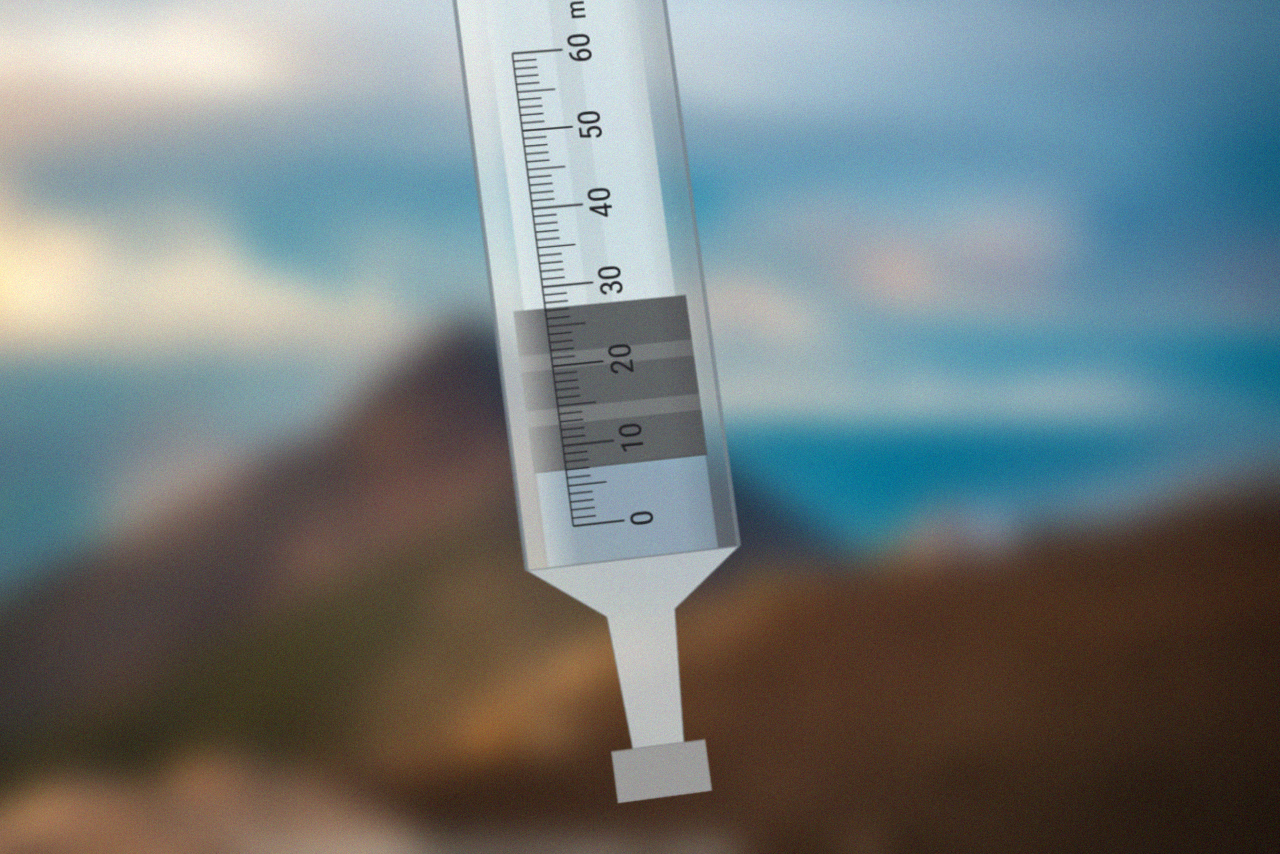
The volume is 7 (mL)
